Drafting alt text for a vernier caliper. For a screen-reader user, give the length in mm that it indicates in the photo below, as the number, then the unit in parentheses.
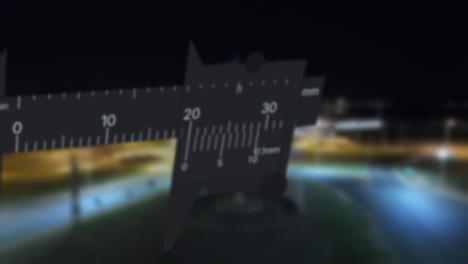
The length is 20.0 (mm)
